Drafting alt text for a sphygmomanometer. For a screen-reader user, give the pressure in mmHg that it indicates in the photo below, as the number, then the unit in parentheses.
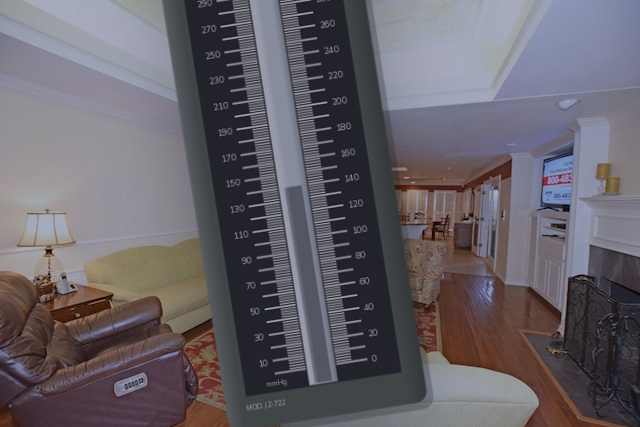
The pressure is 140 (mmHg)
